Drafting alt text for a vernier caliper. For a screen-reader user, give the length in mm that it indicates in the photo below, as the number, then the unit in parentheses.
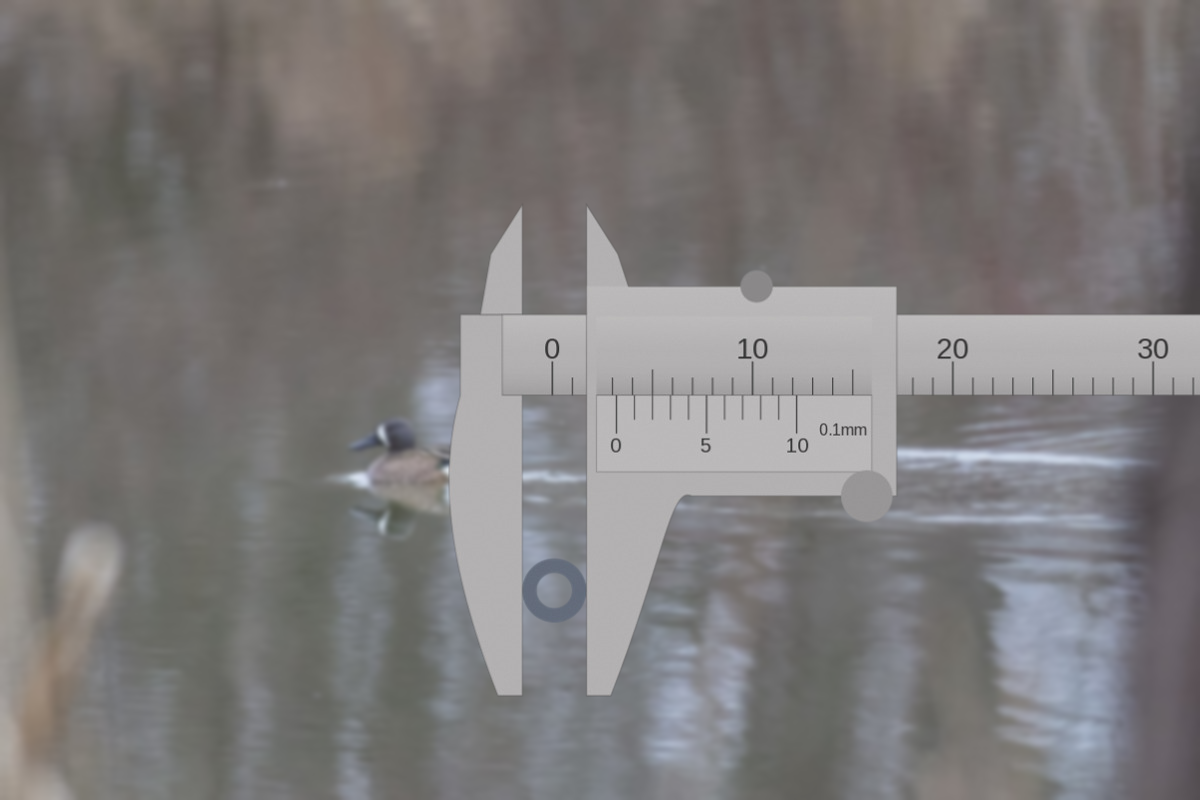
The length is 3.2 (mm)
